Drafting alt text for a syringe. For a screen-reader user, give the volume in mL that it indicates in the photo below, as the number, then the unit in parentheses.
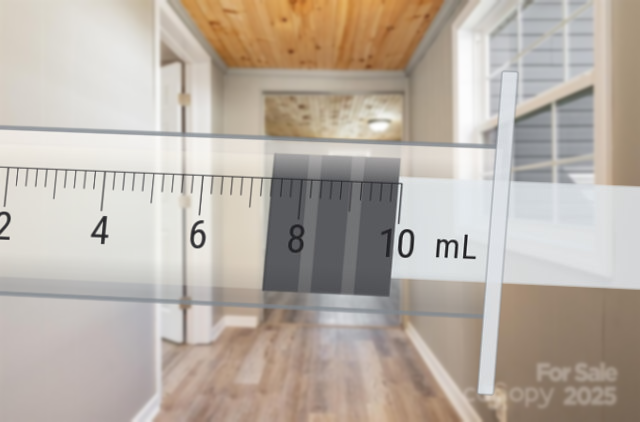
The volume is 7.4 (mL)
